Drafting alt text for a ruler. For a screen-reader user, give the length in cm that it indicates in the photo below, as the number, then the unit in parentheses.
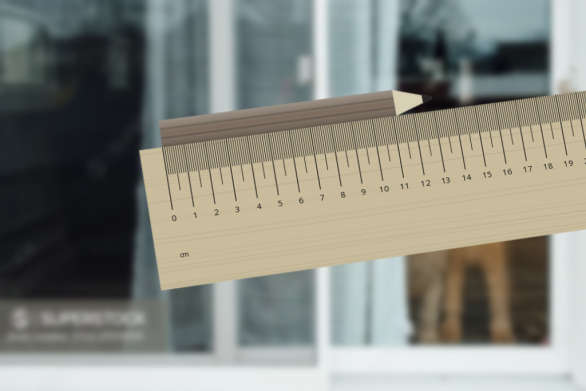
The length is 13 (cm)
